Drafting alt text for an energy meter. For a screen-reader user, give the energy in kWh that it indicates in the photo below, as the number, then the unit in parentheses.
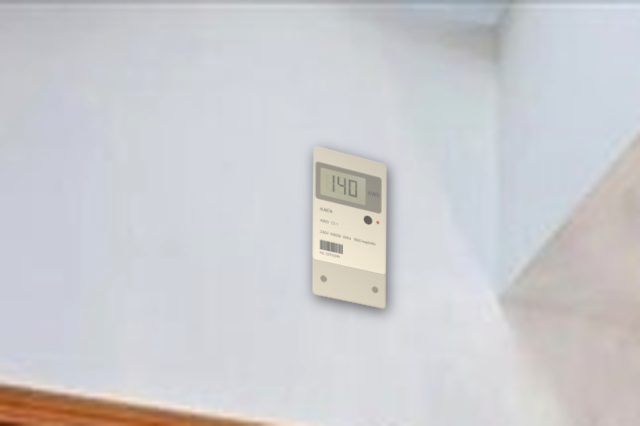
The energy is 140 (kWh)
